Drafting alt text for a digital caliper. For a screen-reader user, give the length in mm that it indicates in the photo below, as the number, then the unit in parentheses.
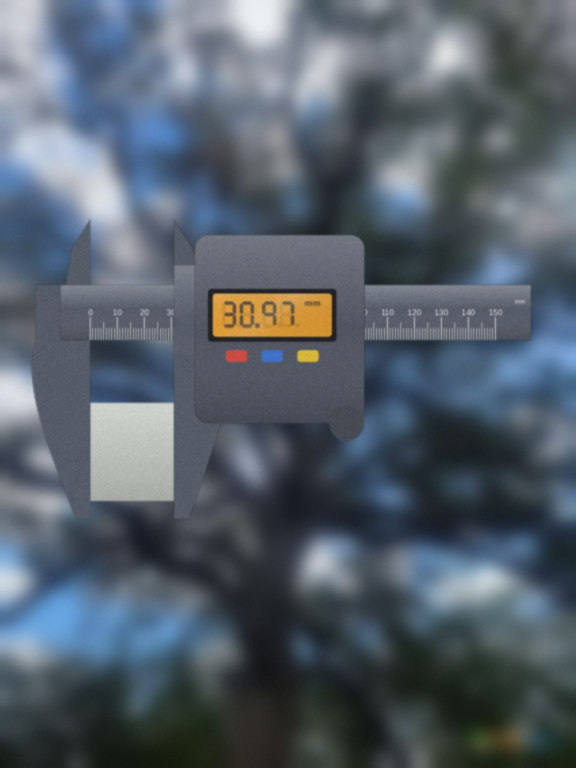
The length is 30.97 (mm)
